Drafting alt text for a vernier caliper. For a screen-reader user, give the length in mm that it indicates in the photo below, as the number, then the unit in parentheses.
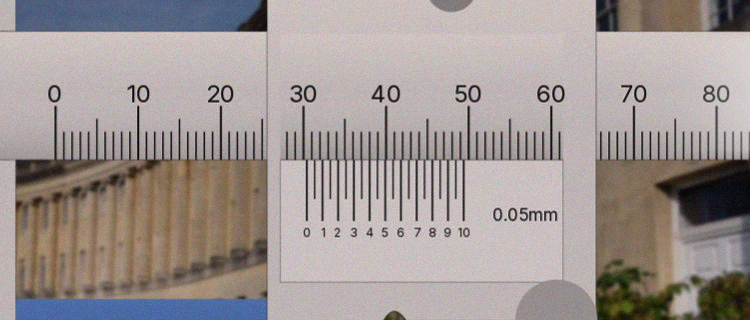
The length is 30.4 (mm)
